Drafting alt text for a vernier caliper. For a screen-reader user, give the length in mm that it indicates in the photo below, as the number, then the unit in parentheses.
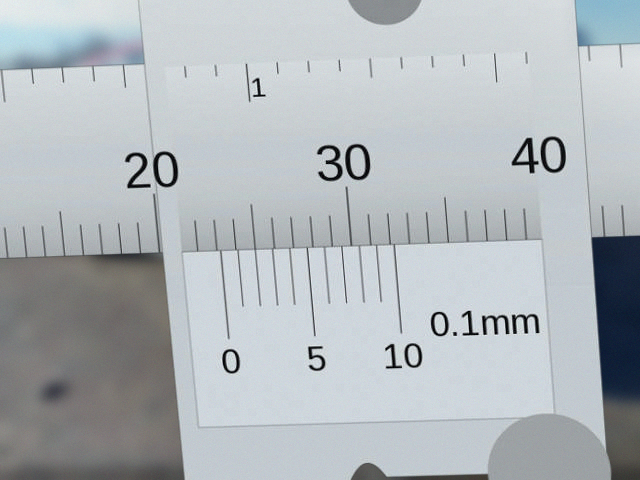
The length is 23.2 (mm)
